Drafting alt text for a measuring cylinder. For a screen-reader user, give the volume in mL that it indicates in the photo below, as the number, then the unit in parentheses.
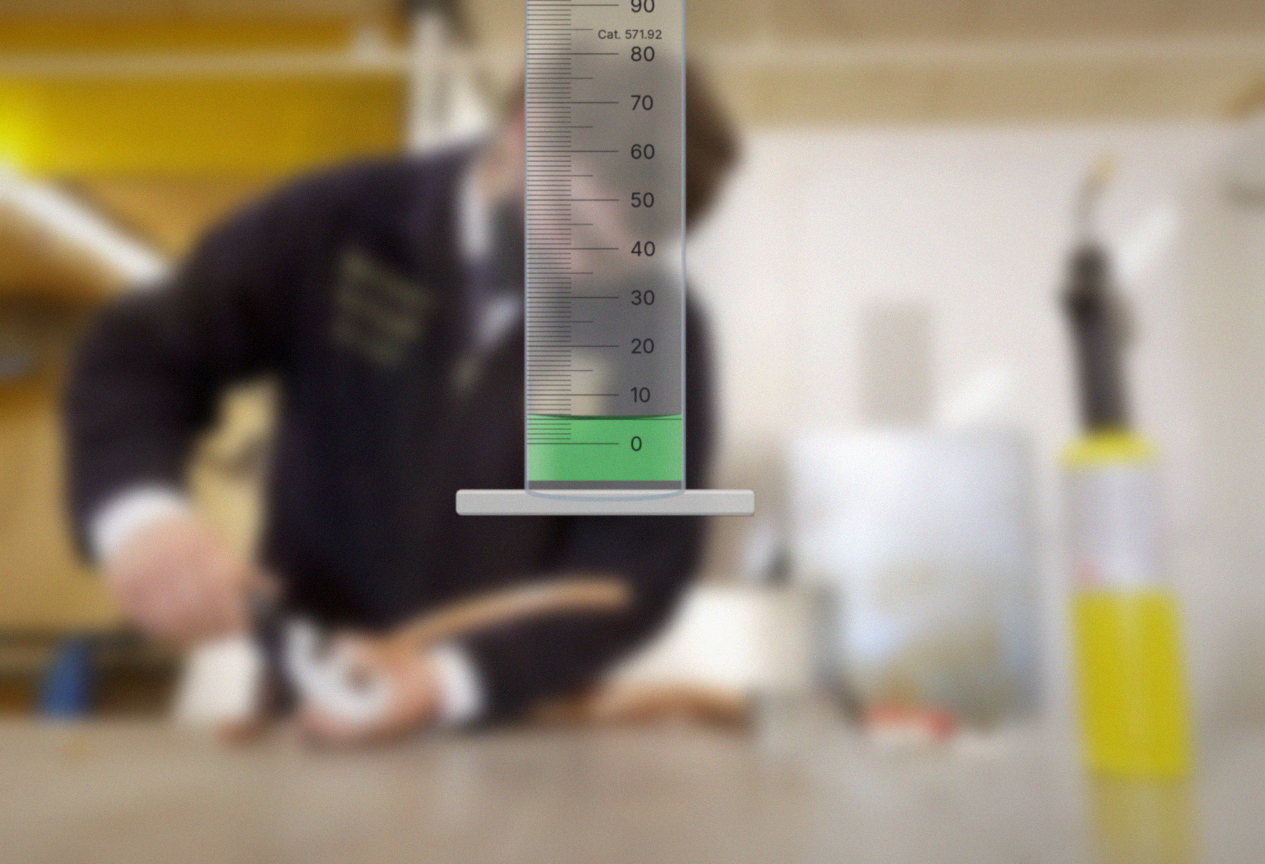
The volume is 5 (mL)
